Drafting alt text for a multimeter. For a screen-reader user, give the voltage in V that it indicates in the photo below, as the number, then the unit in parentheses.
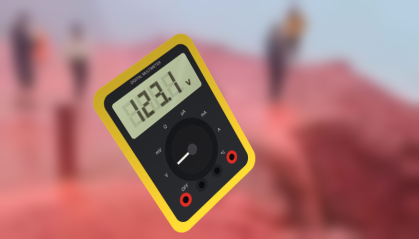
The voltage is 123.1 (V)
